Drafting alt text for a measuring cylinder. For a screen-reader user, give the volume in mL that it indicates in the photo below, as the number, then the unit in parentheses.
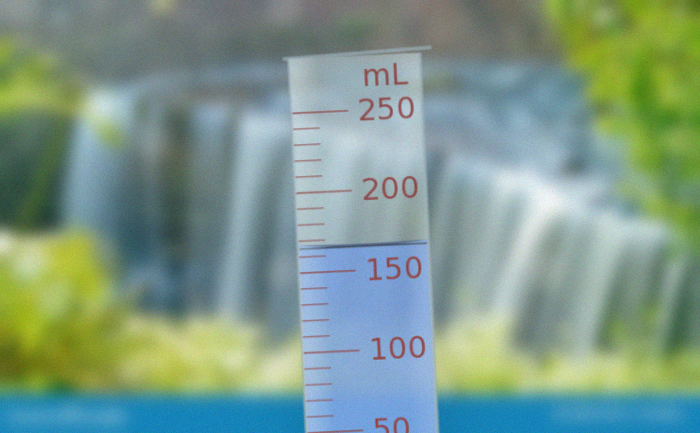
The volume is 165 (mL)
